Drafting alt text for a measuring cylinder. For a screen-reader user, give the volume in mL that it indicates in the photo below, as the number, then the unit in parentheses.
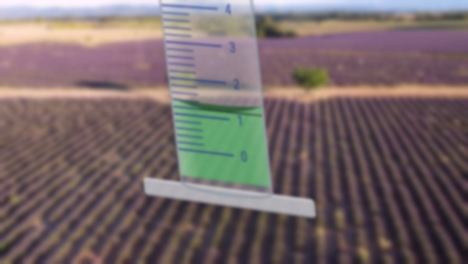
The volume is 1.2 (mL)
